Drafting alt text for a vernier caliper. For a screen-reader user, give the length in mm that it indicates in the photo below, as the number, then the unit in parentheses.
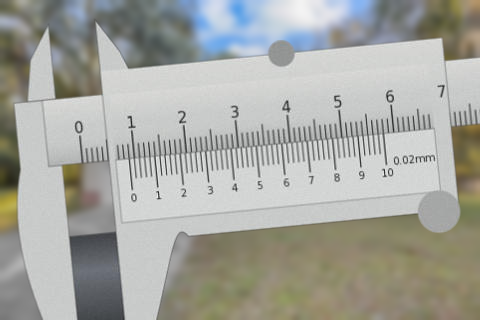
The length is 9.0 (mm)
